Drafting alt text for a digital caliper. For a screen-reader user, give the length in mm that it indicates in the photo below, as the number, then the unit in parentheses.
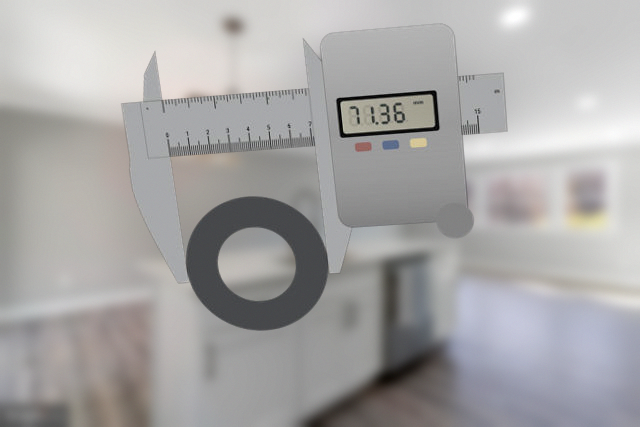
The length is 71.36 (mm)
